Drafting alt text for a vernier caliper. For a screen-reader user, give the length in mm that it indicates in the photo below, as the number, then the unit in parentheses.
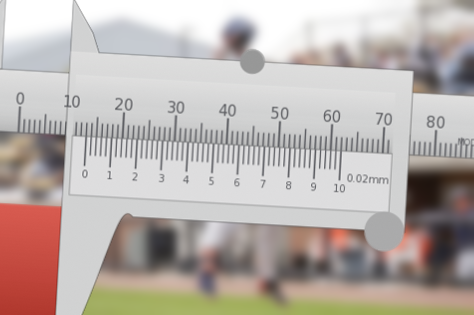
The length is 13.0 (mm)
